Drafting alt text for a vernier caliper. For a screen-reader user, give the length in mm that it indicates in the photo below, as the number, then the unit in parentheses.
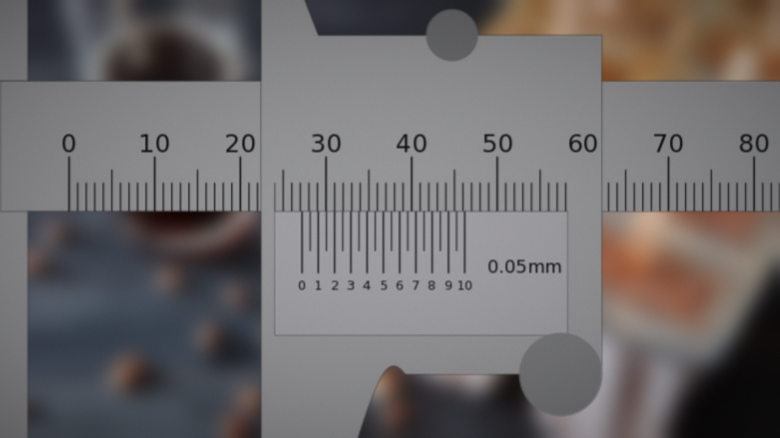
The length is 27.2 (mm)
